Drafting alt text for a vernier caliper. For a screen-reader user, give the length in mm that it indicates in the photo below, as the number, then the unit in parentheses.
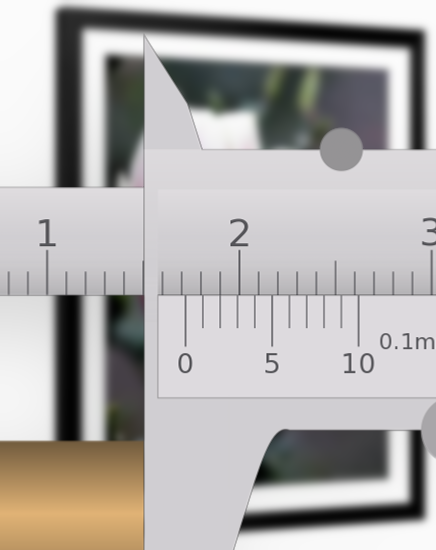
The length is 17.2 (mm)
